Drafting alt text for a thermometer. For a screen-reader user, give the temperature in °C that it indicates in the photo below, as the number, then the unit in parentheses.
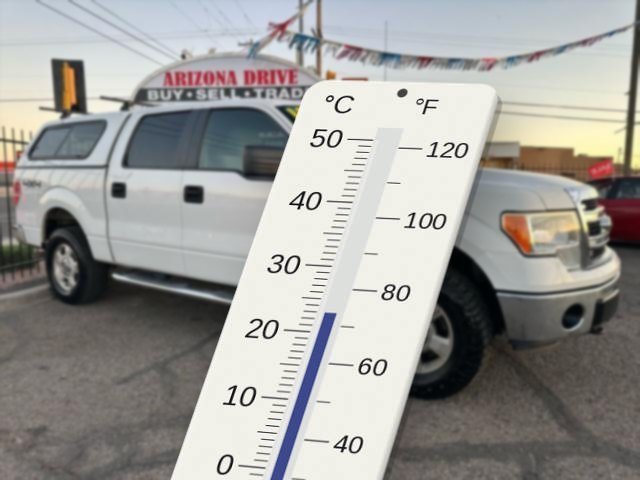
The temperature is 23 (°C)
